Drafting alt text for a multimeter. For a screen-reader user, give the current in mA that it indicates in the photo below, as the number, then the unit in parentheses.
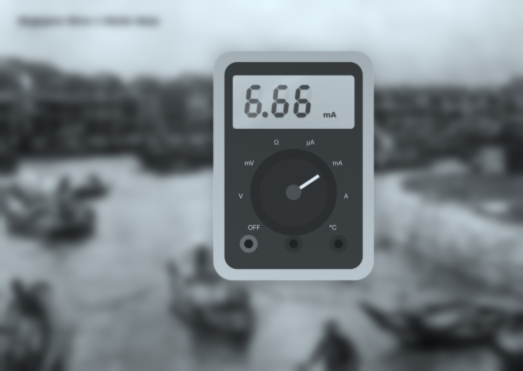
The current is 6.66 (mA)
